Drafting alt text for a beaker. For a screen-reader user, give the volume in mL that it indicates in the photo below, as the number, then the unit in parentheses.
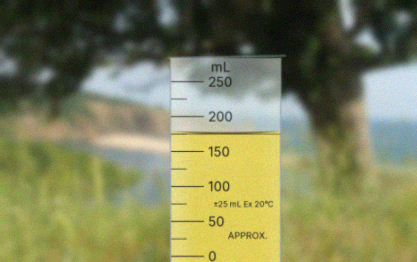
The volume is 175 (mL)
